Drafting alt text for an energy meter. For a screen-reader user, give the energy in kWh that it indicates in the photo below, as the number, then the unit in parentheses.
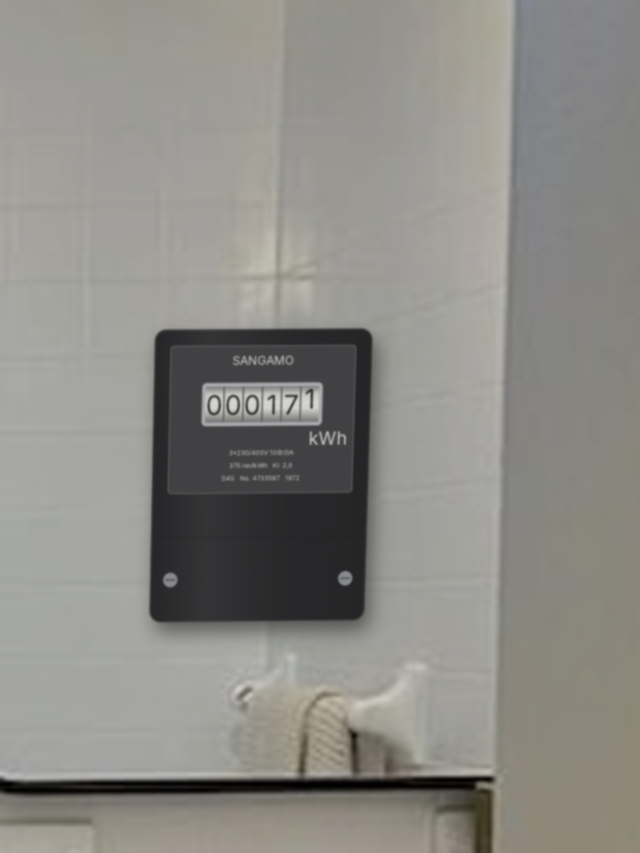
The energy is 171 (kWh)
